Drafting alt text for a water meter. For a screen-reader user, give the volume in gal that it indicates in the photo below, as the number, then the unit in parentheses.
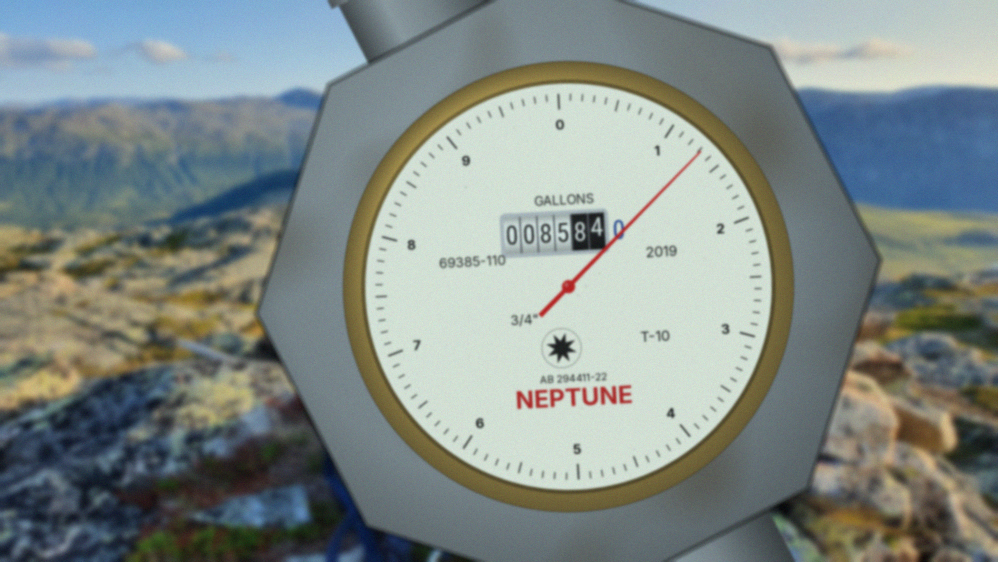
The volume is 85841.3 (gal)
